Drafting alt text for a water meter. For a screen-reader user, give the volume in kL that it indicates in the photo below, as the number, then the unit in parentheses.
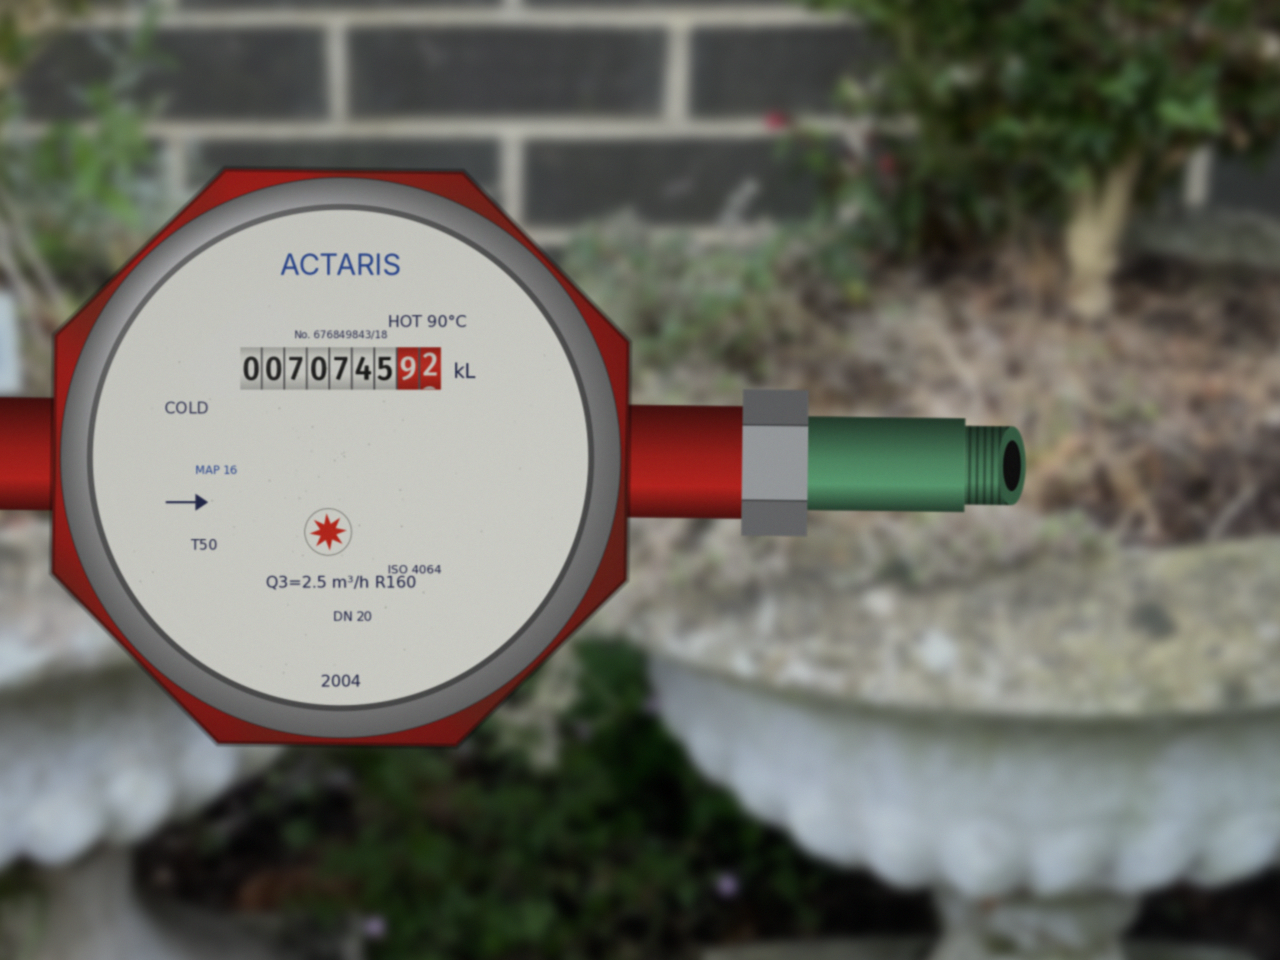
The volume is 70745.92 (kL)
